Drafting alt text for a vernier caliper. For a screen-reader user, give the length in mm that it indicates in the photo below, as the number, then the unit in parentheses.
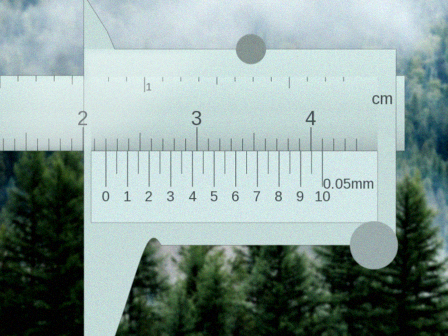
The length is 22.0 (mm)
